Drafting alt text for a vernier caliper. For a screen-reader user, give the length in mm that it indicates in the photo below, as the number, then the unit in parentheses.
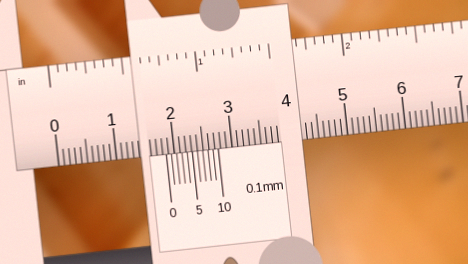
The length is 18.6 (mm)
